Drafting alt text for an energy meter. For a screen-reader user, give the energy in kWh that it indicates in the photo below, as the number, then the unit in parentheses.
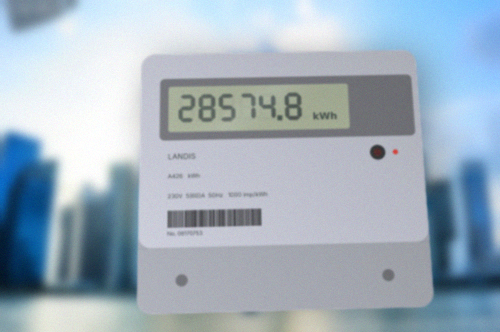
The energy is 28574.8 (kWh)
